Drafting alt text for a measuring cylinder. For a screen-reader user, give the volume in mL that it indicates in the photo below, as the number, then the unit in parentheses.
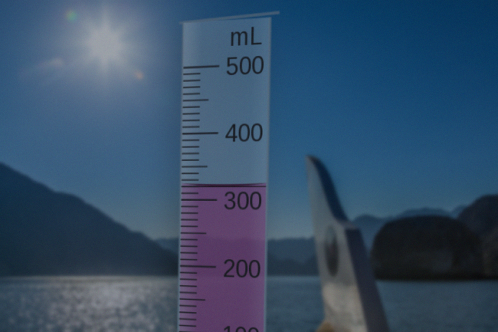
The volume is 320 (mL)
